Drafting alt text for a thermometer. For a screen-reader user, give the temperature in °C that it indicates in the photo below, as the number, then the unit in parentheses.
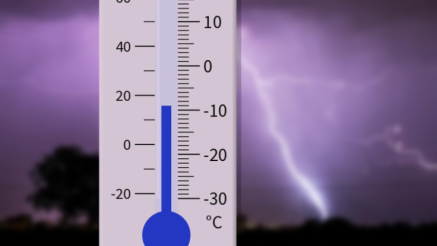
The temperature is -9 (°C)
